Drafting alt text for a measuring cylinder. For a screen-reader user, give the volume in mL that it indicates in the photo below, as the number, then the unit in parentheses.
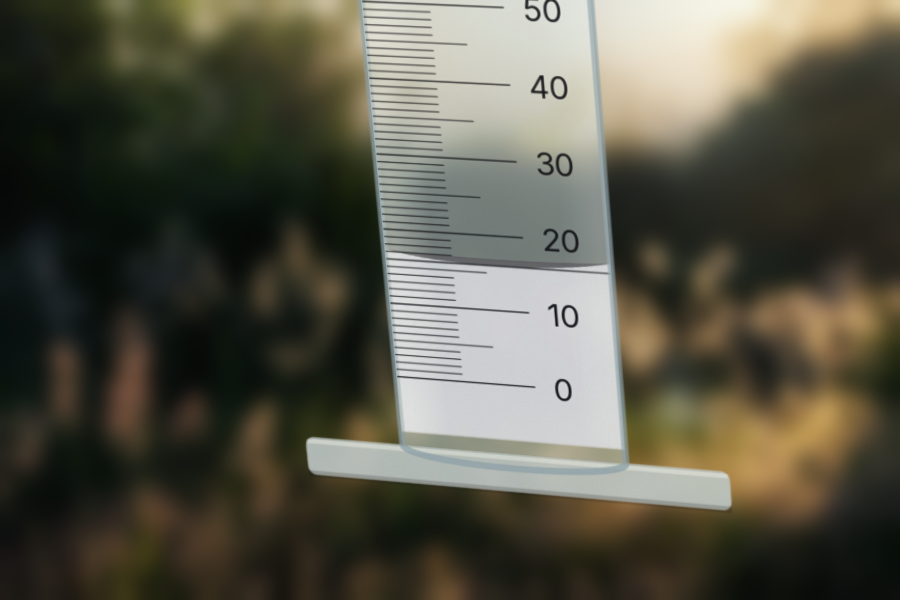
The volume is 16 (mL)
